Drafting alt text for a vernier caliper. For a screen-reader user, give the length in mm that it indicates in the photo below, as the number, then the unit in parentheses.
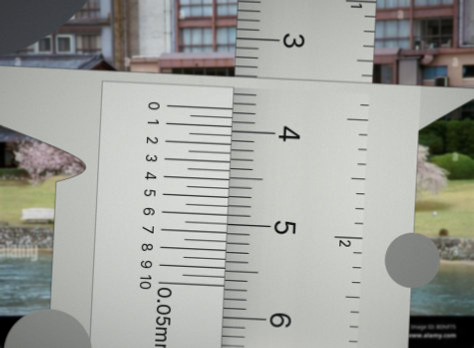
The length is 37.6 (mm)
